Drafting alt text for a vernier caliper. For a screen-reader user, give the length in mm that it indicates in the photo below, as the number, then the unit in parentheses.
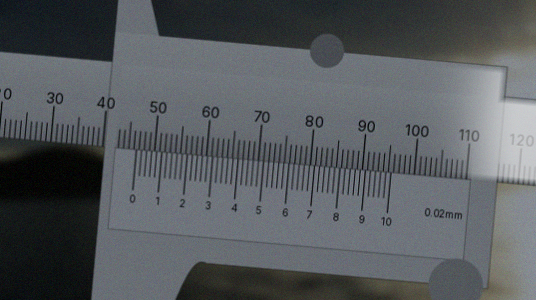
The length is 46.5 (mm)
